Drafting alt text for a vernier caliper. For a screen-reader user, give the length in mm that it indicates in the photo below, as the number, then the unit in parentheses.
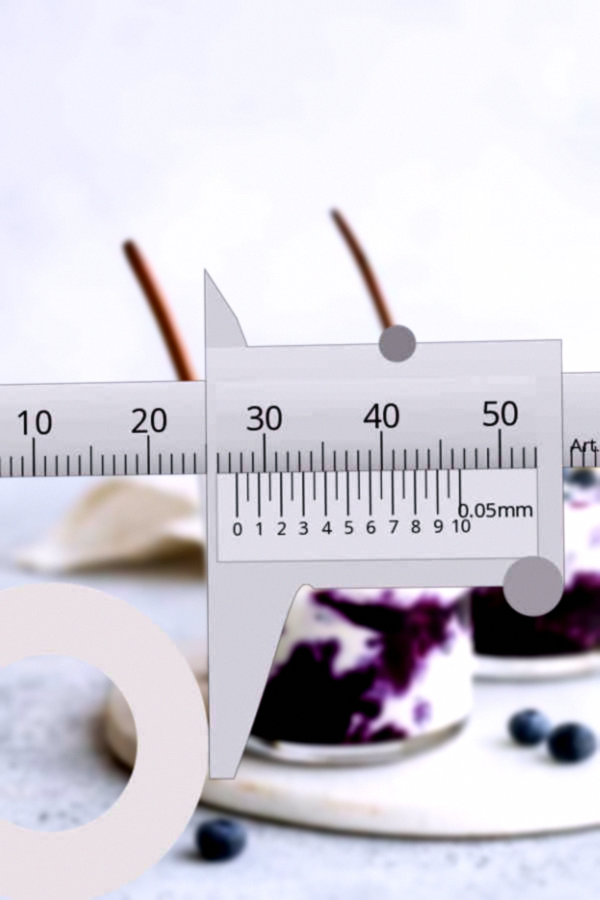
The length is 27.6 (mm)
